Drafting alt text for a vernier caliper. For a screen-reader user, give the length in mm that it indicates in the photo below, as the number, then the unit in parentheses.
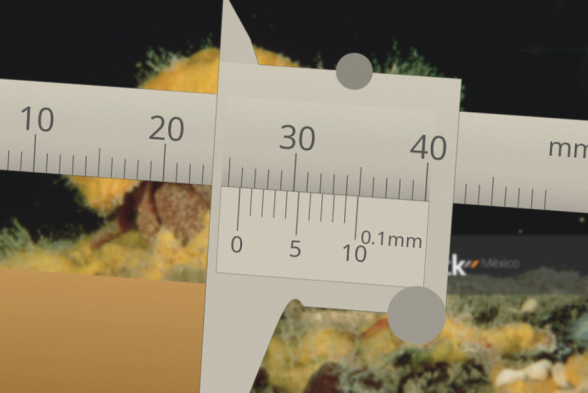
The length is 25.9 (mm)
